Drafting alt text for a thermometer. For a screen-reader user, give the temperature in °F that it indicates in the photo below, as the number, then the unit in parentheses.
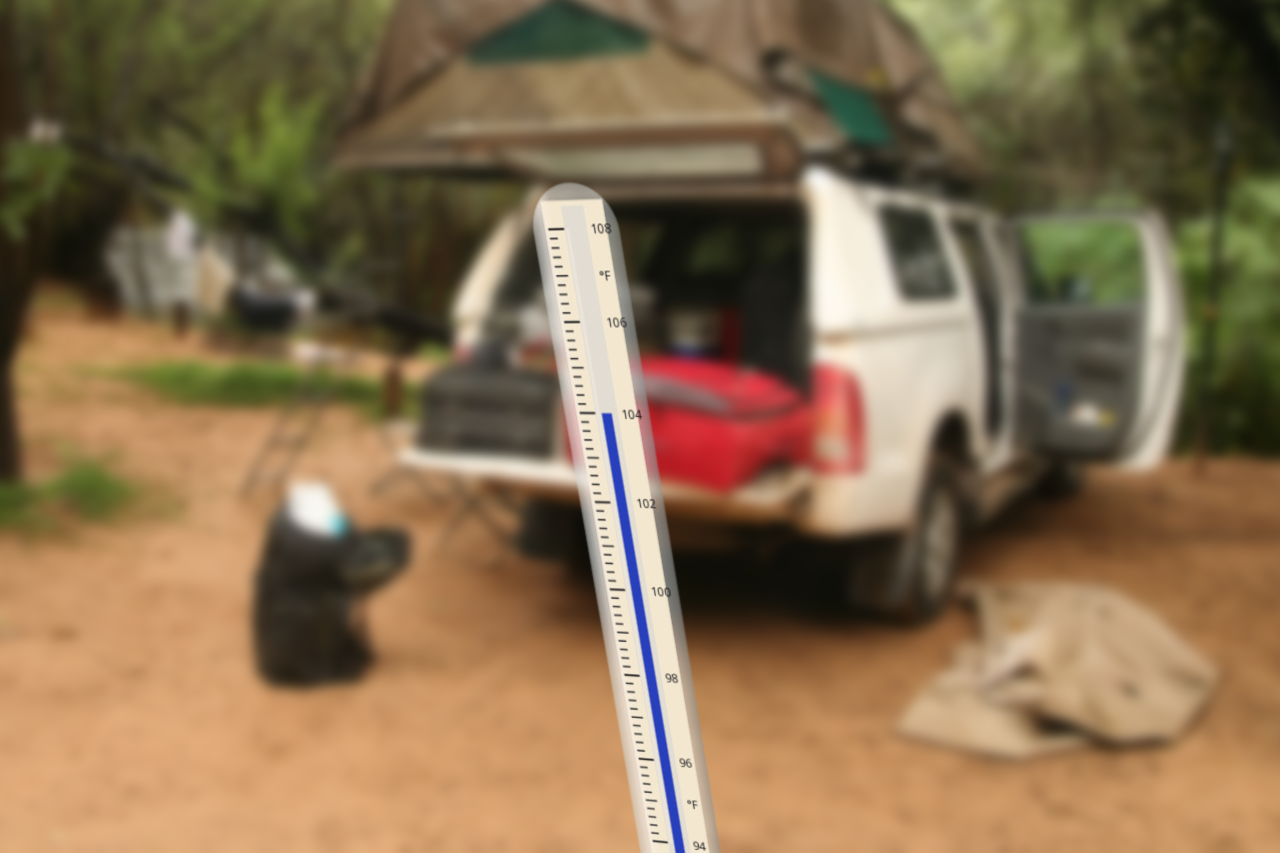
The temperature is 104 (°F)
